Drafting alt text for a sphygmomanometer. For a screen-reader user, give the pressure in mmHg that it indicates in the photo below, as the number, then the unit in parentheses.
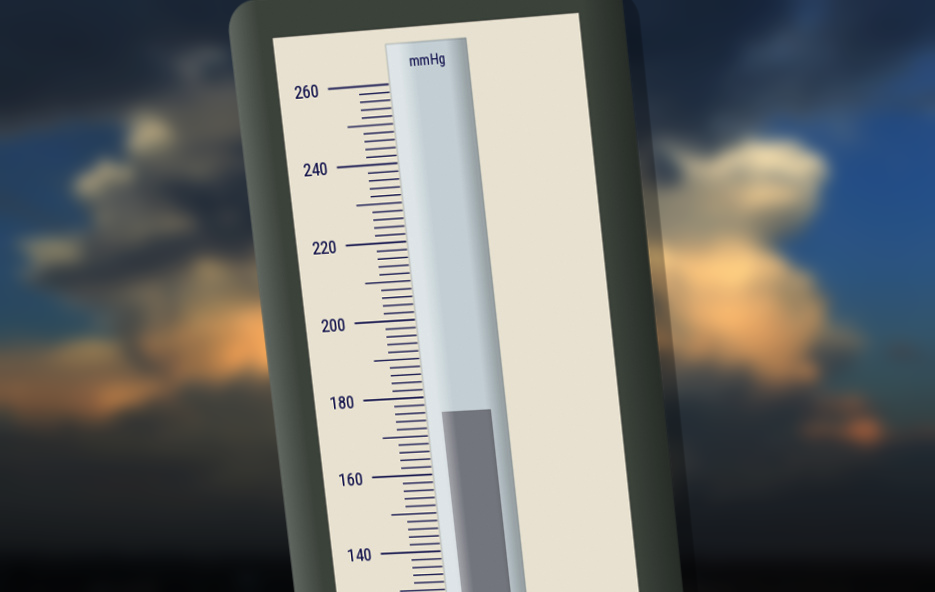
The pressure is 176 (mmHg)
